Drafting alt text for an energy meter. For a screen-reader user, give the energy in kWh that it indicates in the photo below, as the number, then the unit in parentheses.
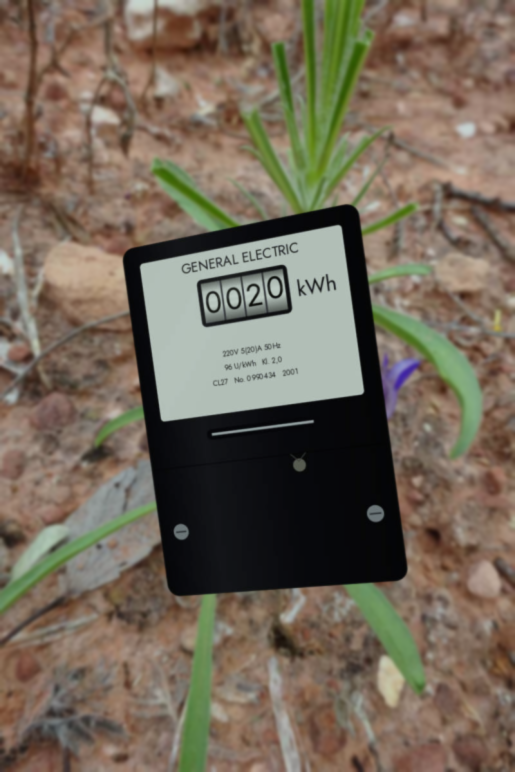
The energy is 20 (kWh)
